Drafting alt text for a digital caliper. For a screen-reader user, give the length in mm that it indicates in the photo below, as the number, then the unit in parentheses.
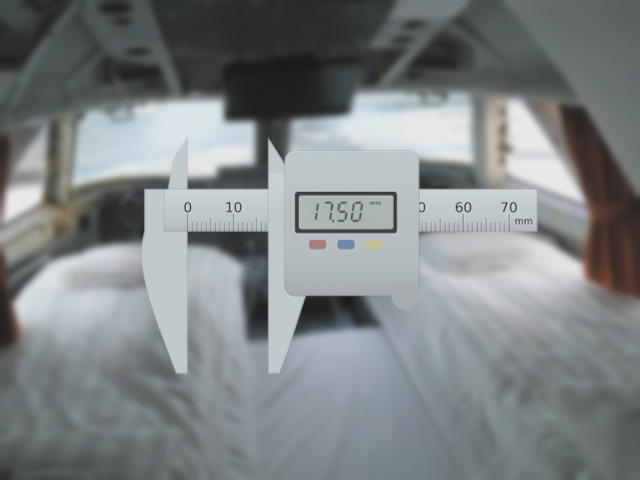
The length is 17.50 (mm)
